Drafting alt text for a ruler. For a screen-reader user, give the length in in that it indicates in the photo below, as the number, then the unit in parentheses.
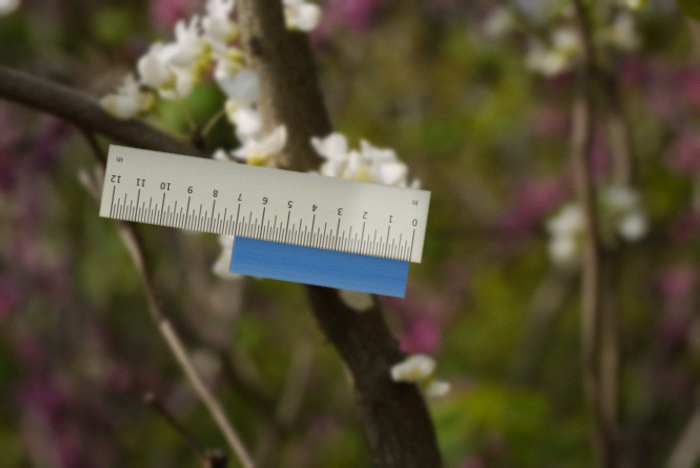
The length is 7 (in)
